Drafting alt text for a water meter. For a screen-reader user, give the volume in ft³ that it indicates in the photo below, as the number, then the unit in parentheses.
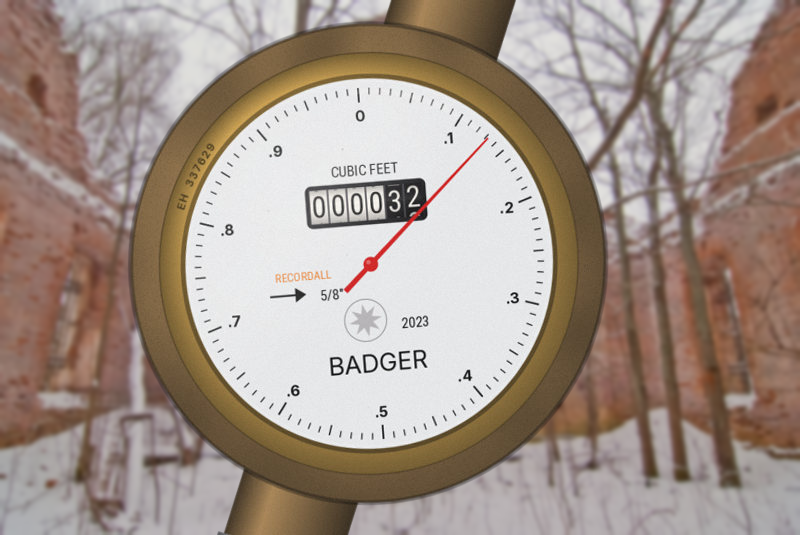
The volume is 32.13 (ft³)
